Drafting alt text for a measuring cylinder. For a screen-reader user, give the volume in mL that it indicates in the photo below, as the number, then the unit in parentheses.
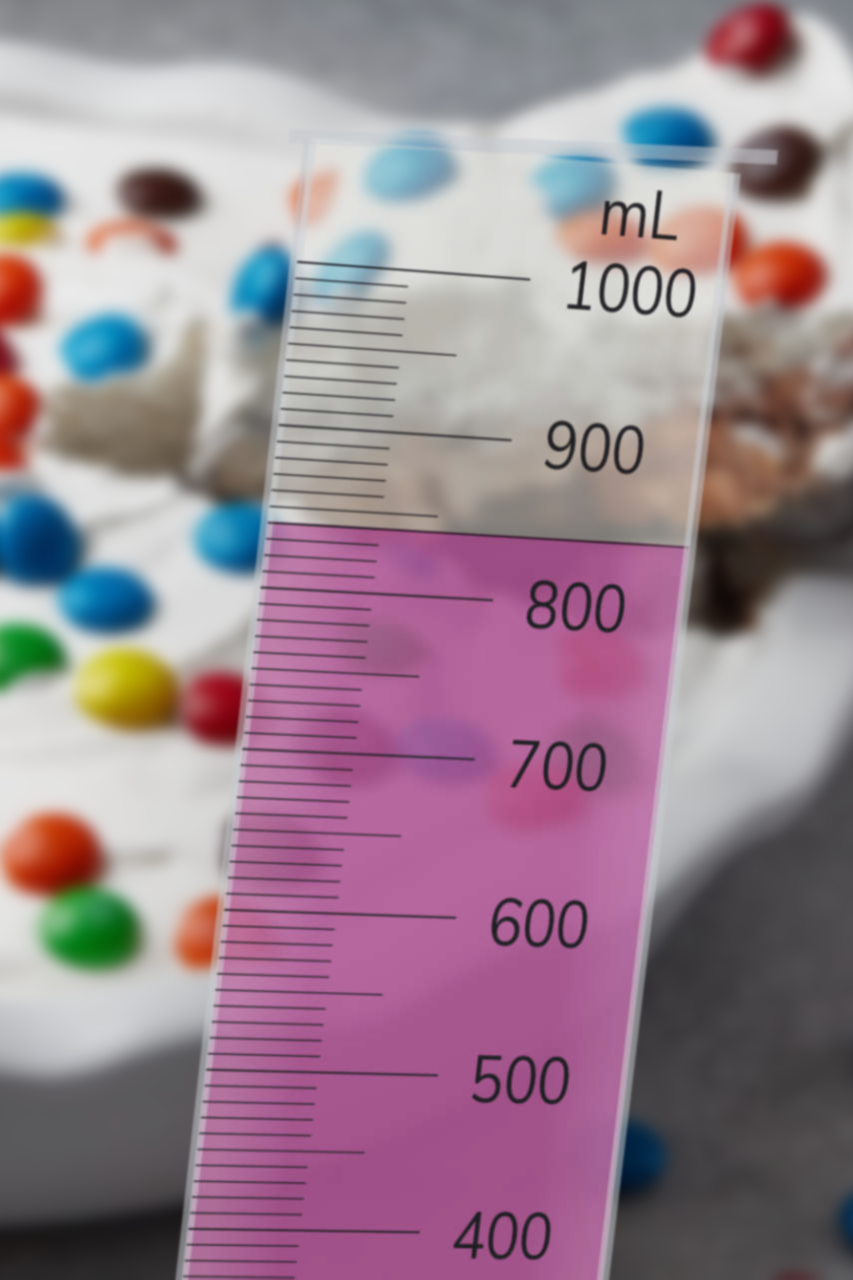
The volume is 840 (mL)
